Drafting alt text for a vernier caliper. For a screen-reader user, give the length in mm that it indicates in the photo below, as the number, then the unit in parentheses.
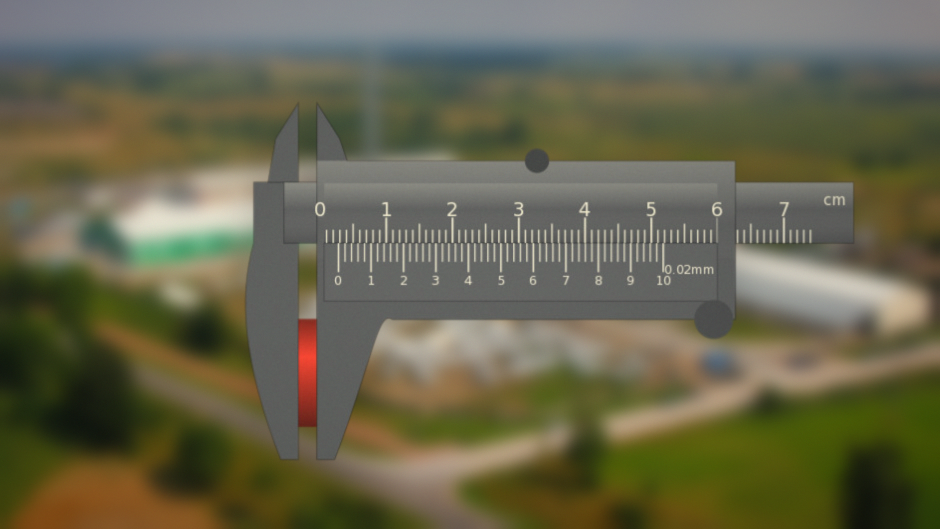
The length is 2.8 (mm)
